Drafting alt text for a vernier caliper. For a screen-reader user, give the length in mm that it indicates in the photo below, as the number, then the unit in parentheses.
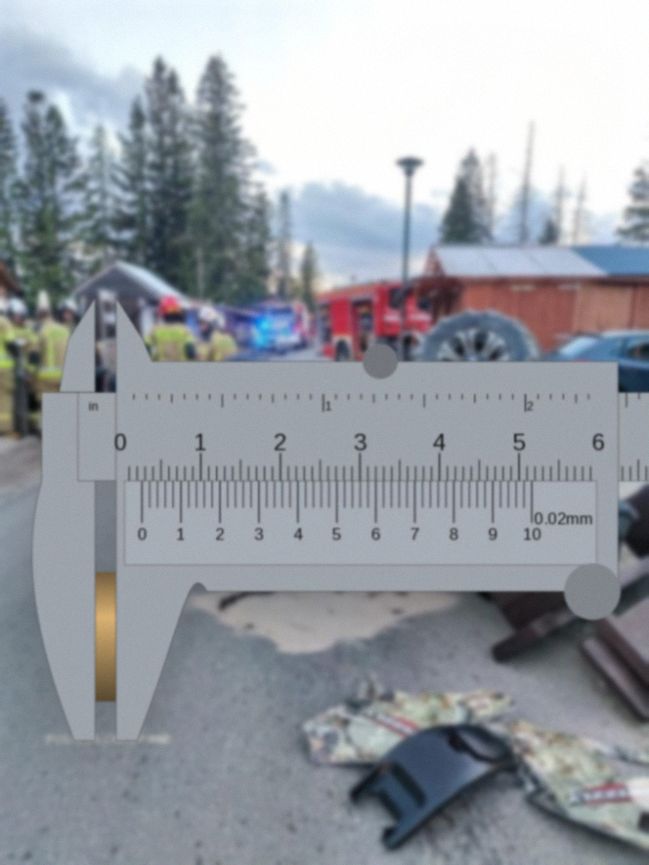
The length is 2.6 (mm)
